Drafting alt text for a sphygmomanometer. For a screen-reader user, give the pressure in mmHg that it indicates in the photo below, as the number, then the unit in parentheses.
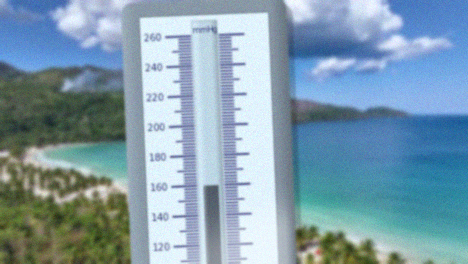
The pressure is 160 (mmHg)
